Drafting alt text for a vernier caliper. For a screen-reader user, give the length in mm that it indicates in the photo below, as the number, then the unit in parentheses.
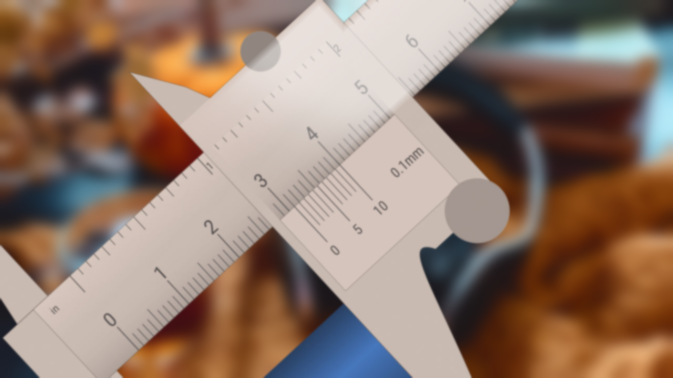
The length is 31.0 (mm)
